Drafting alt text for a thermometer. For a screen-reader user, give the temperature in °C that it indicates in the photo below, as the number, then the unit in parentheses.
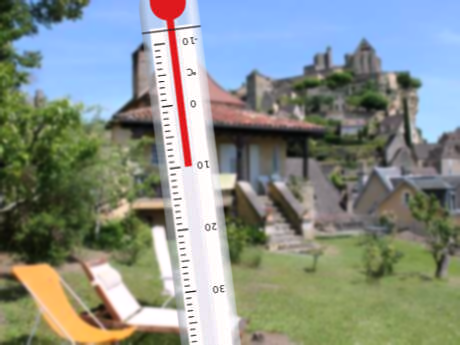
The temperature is 10 (°C)
